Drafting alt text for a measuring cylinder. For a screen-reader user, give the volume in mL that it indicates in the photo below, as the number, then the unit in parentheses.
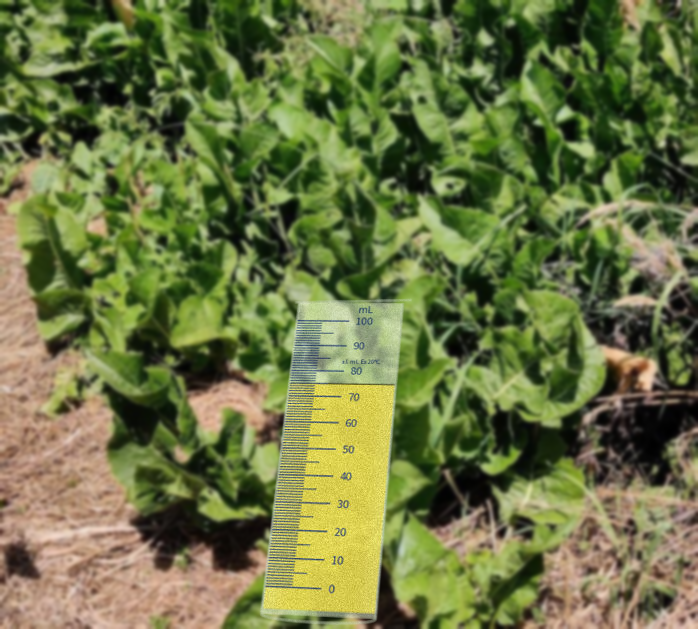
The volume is 75 (mL)
